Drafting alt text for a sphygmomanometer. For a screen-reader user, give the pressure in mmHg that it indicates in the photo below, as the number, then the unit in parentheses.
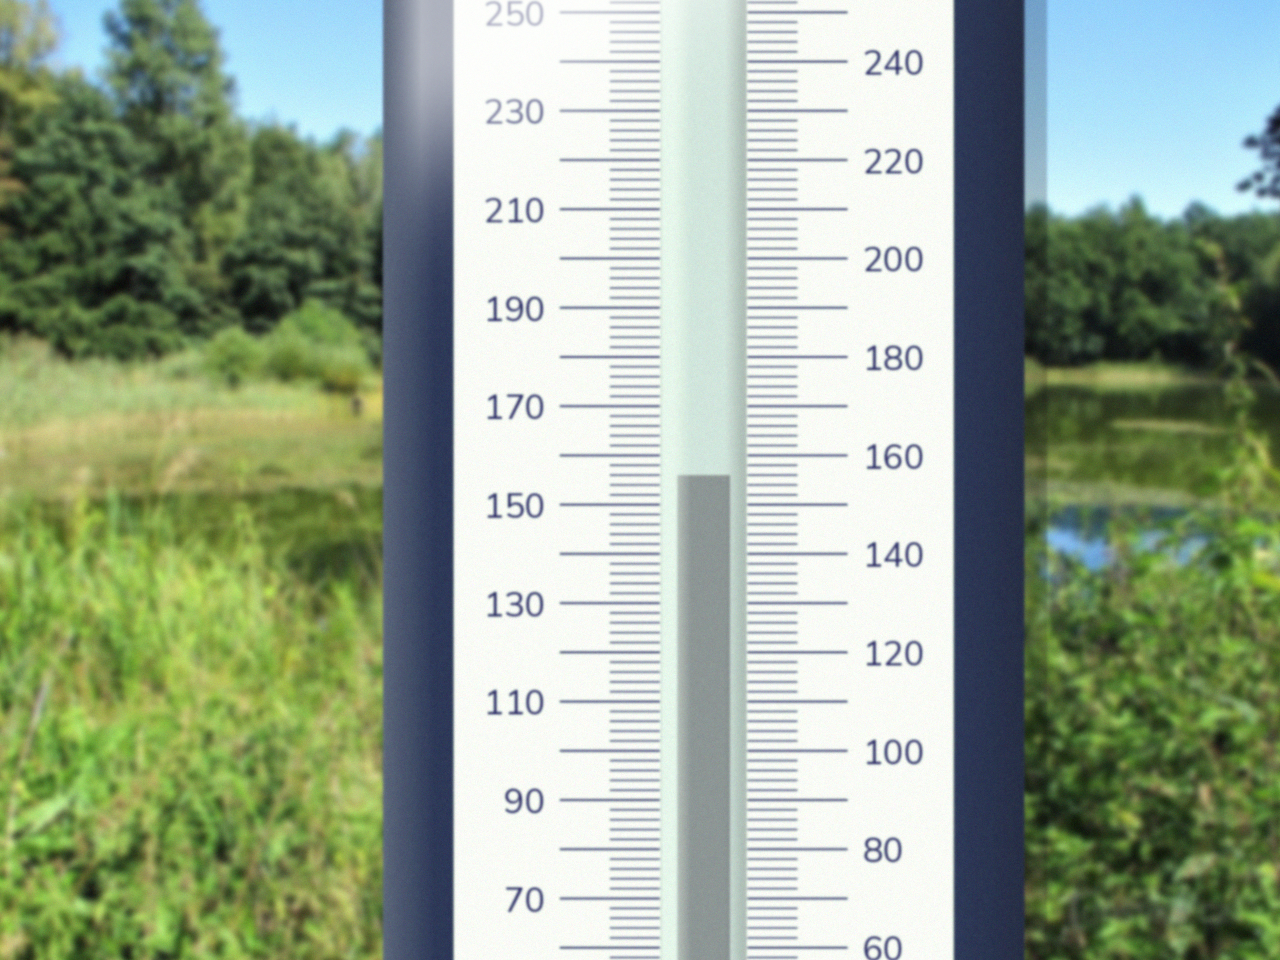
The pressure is 156 (mmHg)
